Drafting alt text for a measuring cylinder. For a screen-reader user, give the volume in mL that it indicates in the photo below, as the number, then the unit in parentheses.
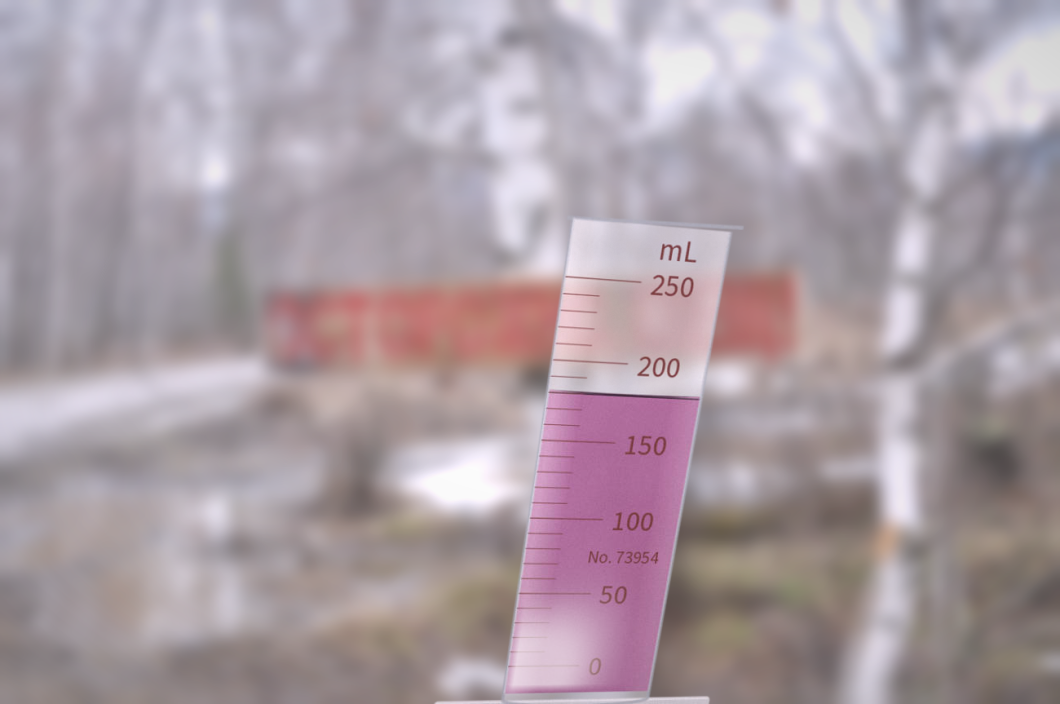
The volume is 180 (mL)
